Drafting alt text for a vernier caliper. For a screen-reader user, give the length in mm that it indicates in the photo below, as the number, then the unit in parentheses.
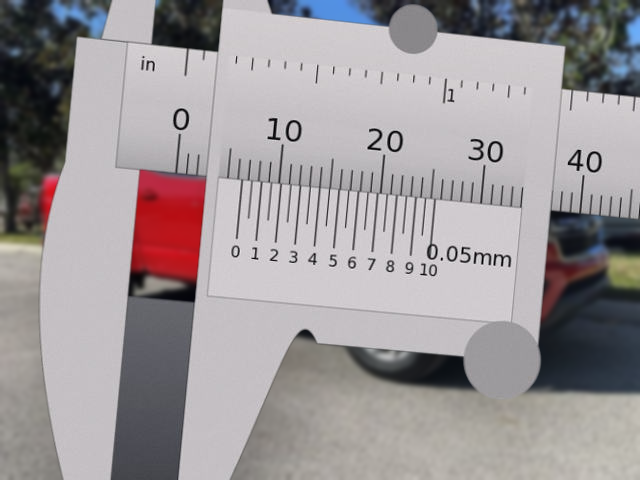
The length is 6.4 (mm)
